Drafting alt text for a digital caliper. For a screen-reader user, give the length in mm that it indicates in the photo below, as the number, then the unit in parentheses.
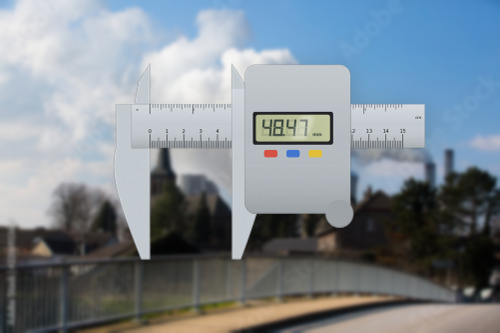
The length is 48.47 (mm)
